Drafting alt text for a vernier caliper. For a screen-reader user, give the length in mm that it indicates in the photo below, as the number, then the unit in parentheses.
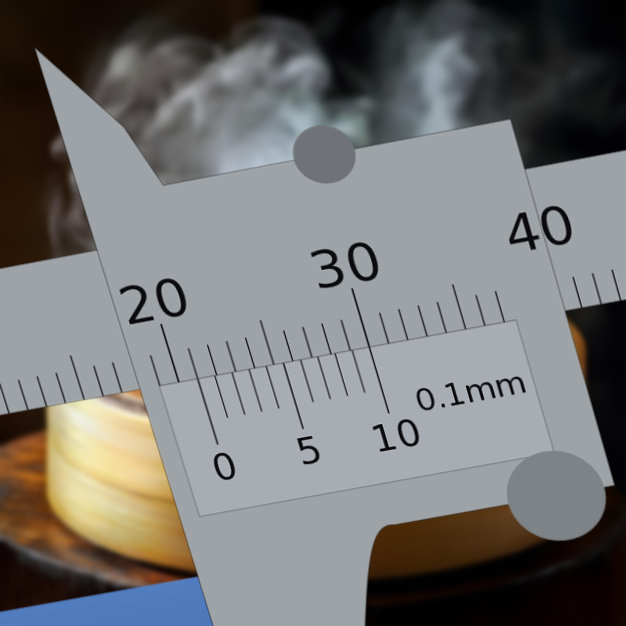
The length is 21.0 (mm)
